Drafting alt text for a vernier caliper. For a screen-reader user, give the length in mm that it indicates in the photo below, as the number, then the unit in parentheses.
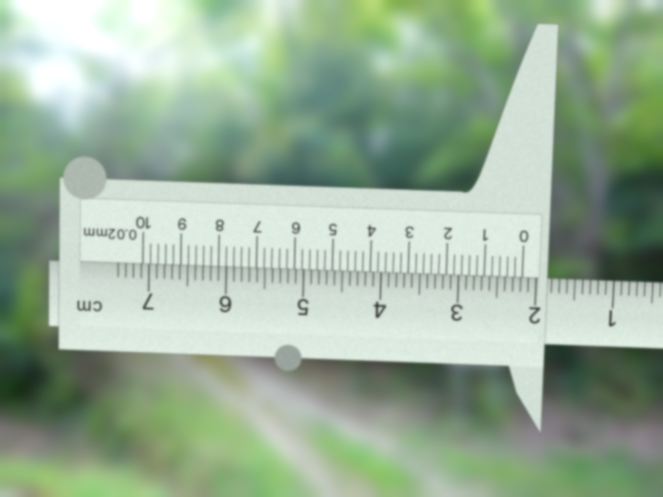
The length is 21.8 (mm)
